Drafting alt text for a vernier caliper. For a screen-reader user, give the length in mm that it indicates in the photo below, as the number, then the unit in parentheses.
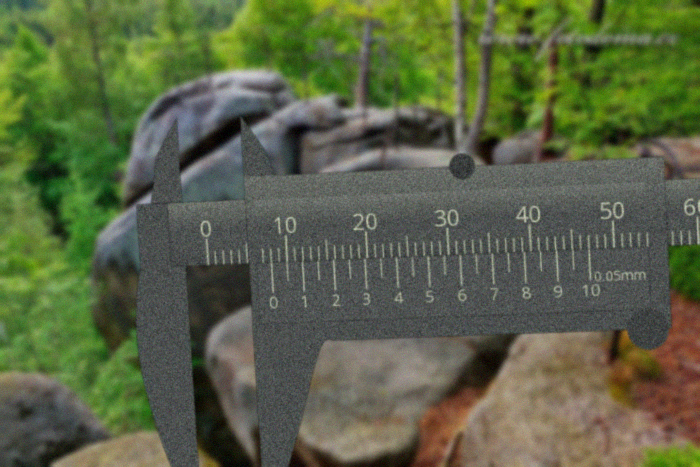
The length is 8.0 (mm)
